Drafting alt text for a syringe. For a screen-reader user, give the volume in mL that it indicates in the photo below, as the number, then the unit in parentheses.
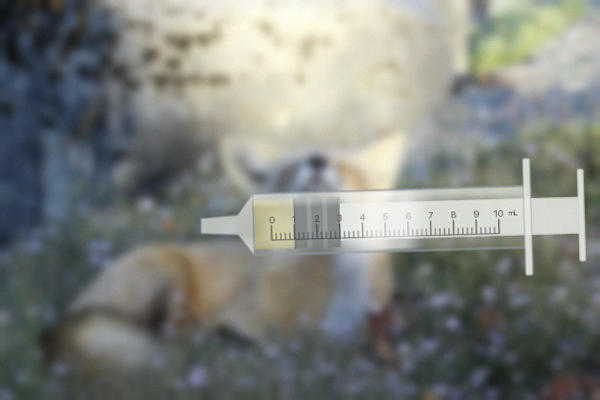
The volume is 1 (mL)
